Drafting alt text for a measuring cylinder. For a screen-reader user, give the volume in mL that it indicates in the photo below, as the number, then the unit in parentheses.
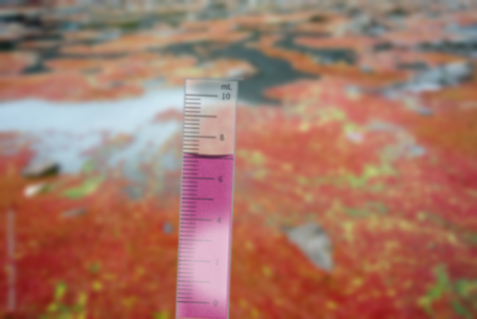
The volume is 7 (mL)
